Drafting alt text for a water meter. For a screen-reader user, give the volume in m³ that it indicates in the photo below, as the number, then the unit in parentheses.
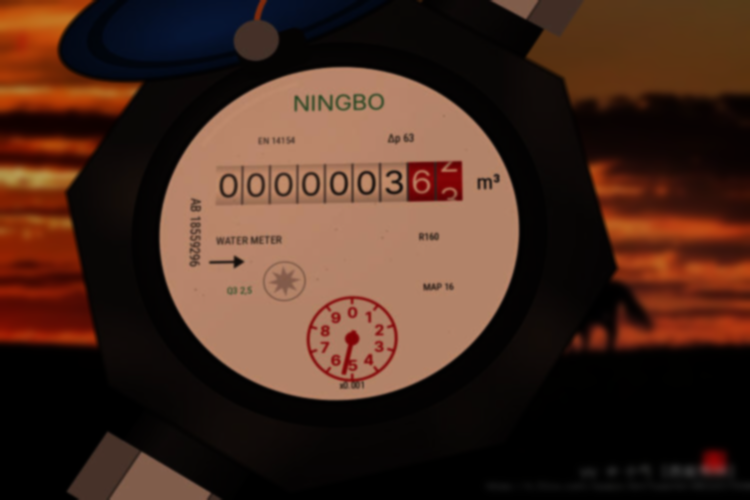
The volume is 3.625 (m³)
